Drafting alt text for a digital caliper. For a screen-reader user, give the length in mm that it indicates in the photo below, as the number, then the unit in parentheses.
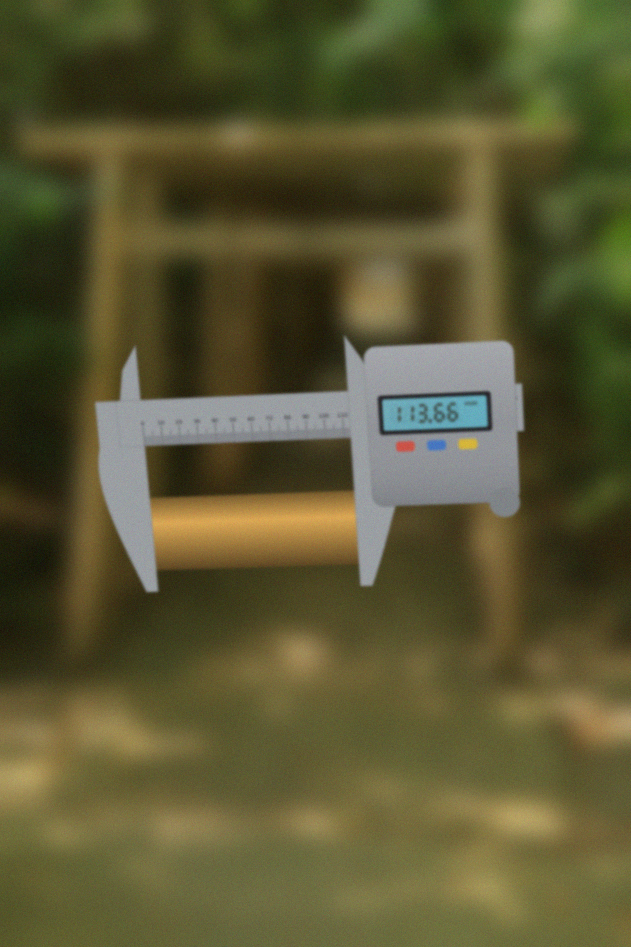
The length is 113.66 (mm)
